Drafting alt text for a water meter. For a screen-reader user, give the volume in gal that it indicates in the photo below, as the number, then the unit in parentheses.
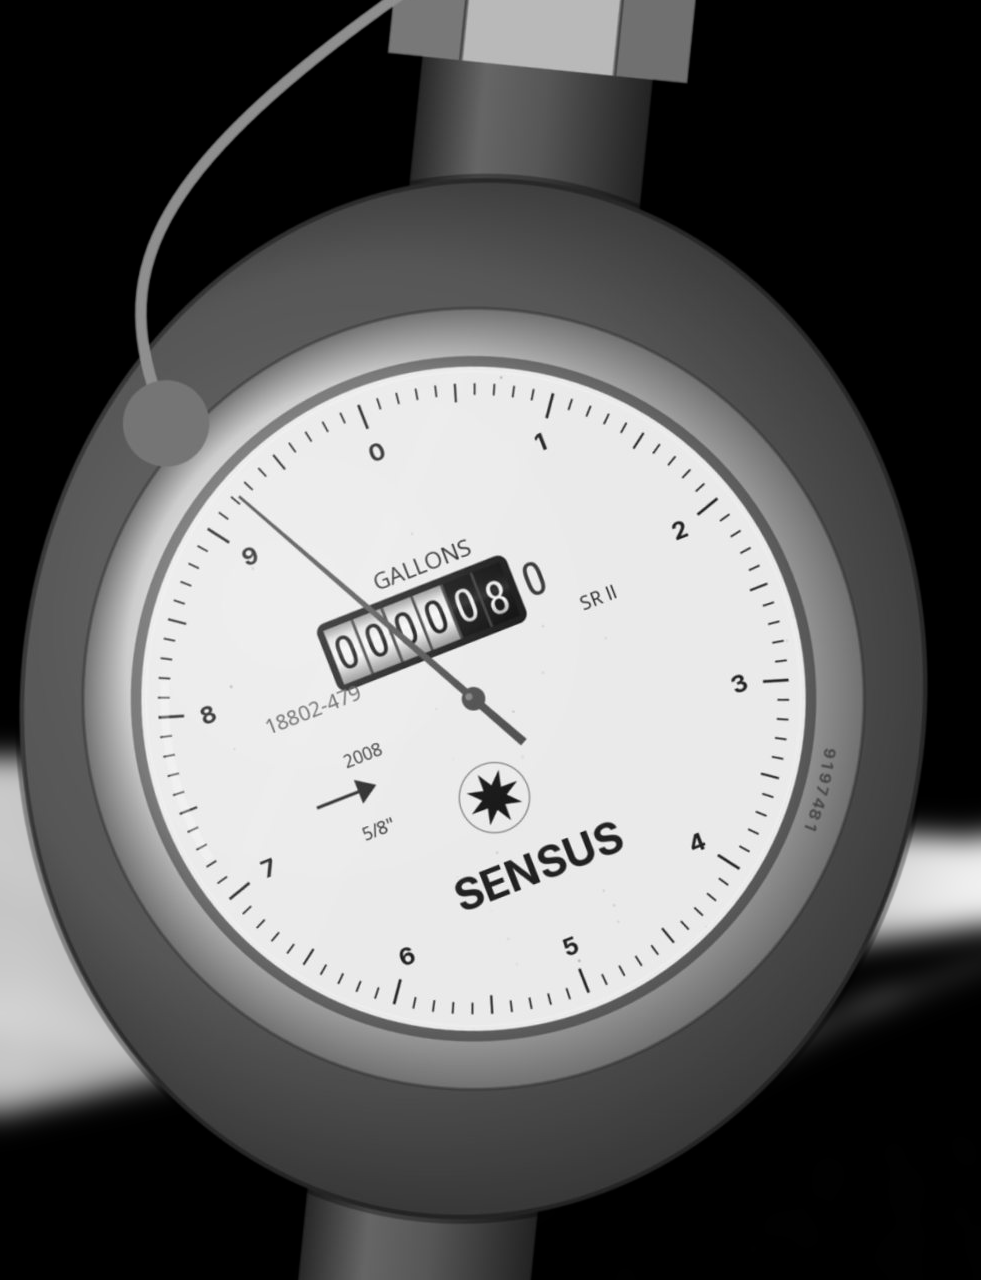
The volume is 79.2 (gal)
